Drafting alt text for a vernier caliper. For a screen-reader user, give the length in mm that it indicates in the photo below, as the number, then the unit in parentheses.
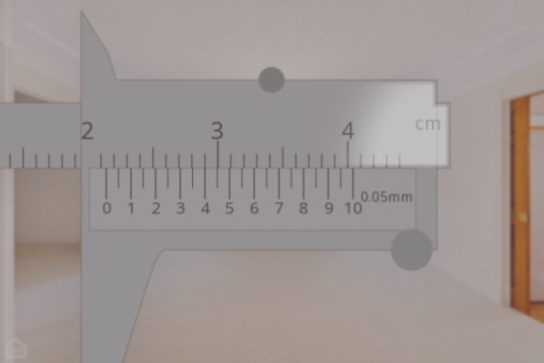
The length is 21.4 (mm)
